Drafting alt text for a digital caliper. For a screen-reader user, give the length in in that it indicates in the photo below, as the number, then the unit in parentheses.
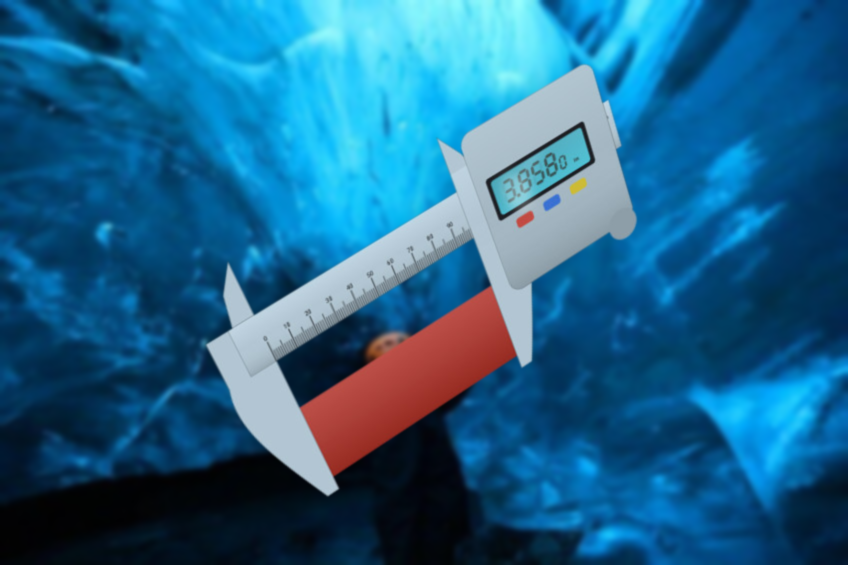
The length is 3.8580 (in)
